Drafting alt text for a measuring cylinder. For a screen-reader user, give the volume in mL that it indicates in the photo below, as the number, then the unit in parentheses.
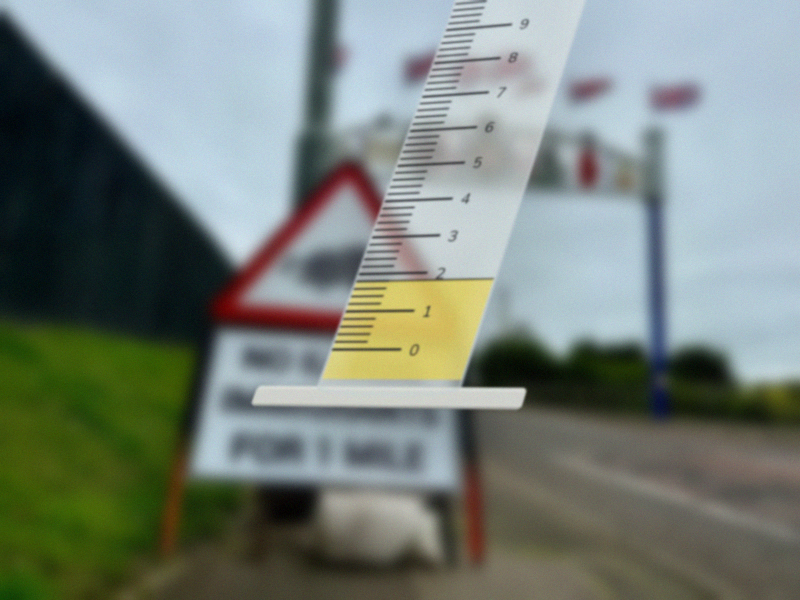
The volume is 1.8 (mL)
